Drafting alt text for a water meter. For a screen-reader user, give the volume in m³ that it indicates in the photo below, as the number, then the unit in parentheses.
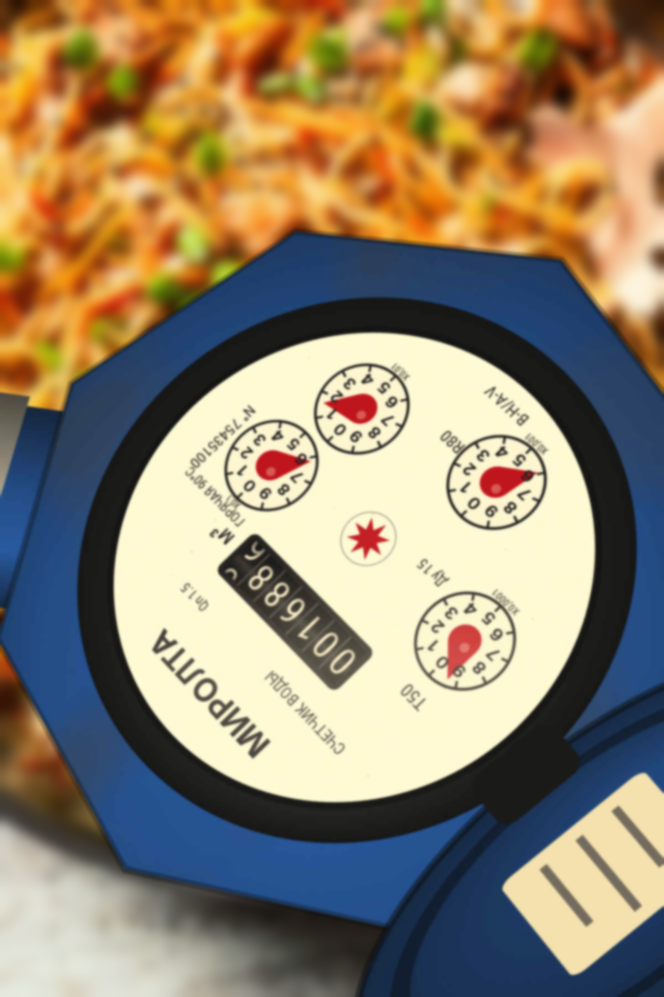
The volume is 16885.6159 (m³)
